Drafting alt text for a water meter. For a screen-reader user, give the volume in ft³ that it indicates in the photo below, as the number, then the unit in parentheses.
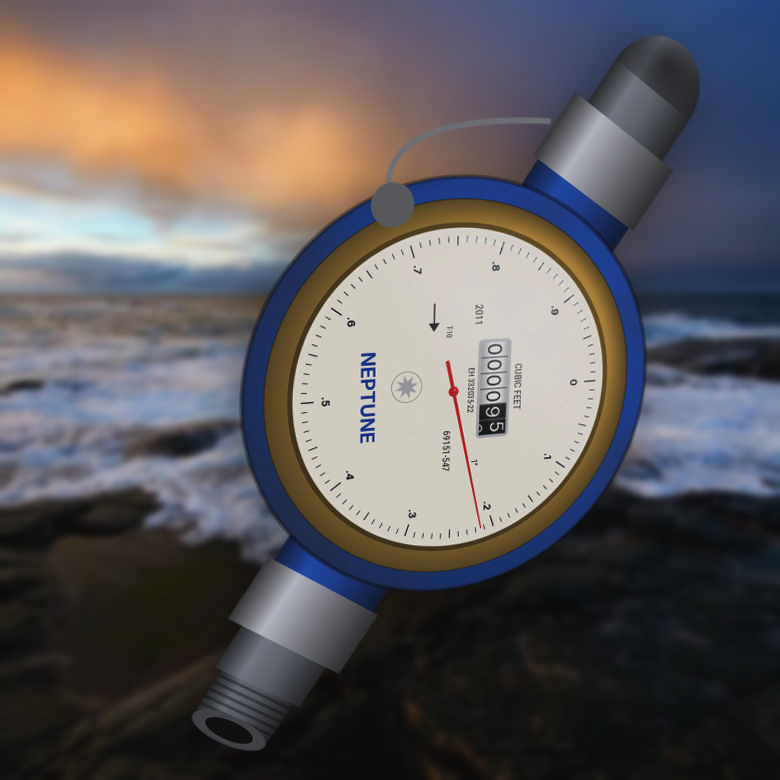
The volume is 95.21 (ft³)
